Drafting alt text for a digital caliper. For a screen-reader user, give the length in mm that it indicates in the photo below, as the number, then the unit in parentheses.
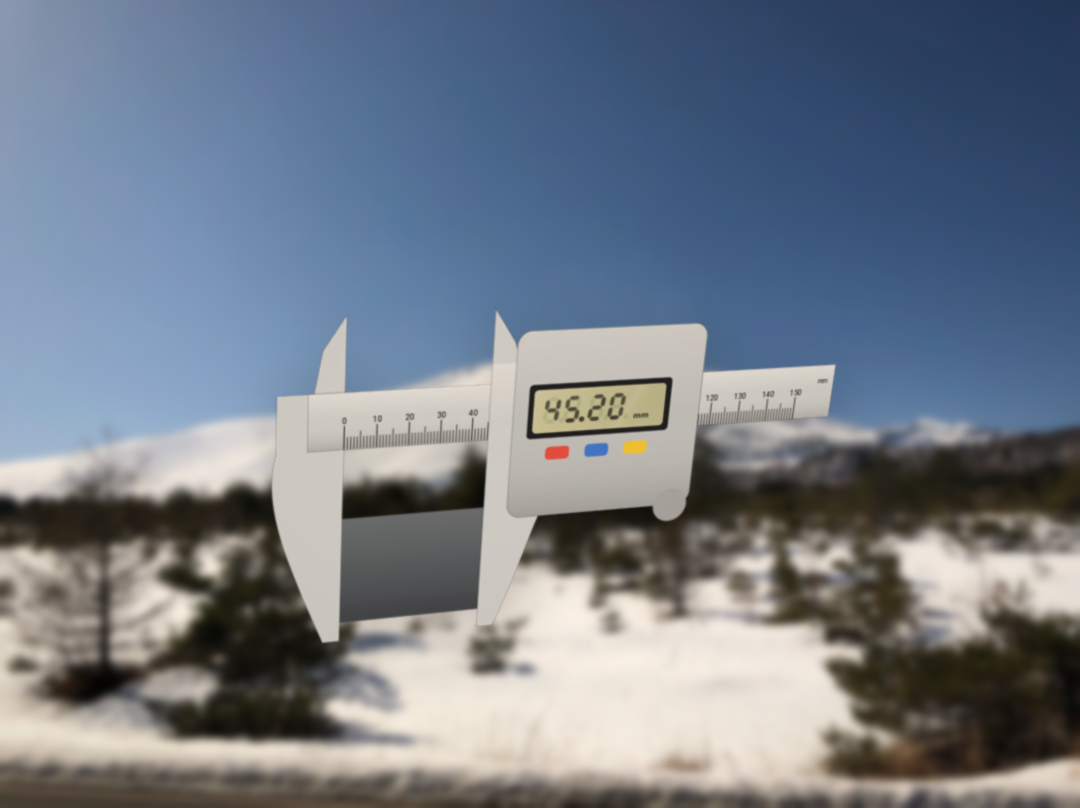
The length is 45.20 (mm)
